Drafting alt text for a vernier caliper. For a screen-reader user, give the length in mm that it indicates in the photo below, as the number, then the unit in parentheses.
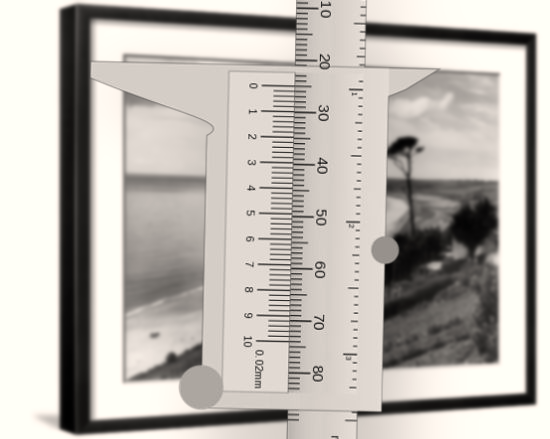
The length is 25.0 (mm)
